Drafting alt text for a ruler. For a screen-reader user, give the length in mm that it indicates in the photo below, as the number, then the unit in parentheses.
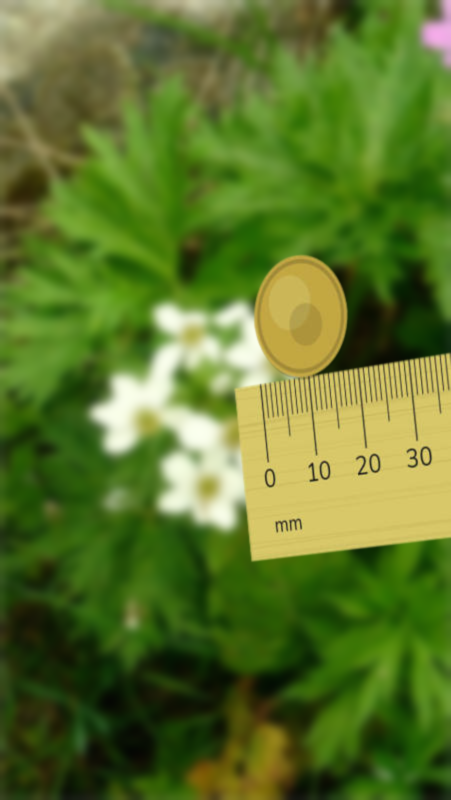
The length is 19 (mm)
